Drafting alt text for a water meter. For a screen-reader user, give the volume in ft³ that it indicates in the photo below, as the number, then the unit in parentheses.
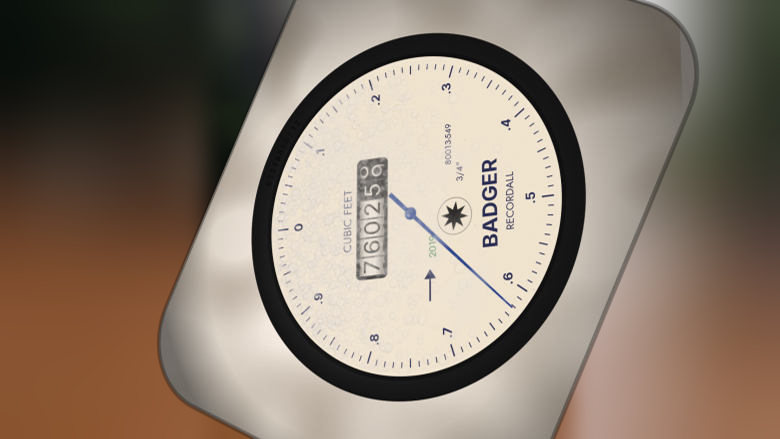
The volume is 760258.62 (ft³)
